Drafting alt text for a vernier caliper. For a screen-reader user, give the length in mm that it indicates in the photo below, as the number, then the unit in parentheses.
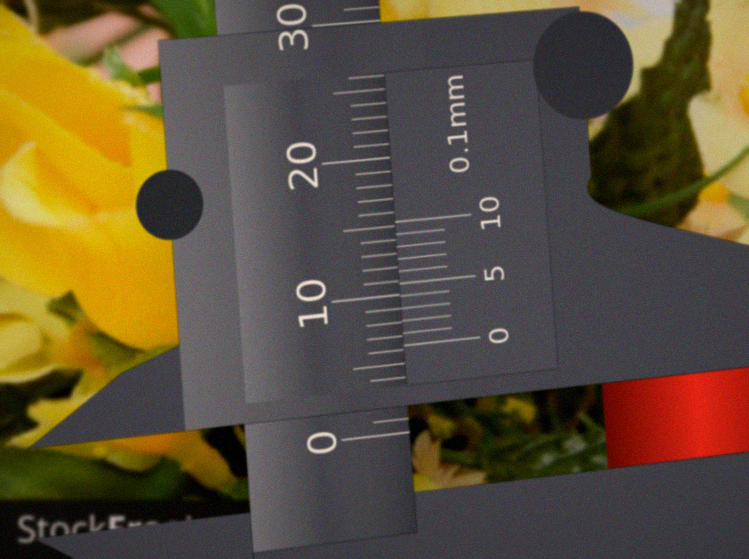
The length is 6.3 (mm)
